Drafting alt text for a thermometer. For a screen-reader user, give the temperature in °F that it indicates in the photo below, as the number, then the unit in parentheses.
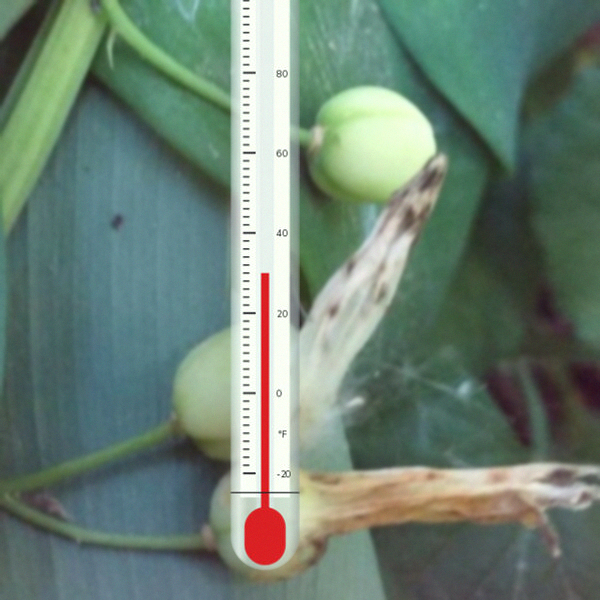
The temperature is 30 (°F)
